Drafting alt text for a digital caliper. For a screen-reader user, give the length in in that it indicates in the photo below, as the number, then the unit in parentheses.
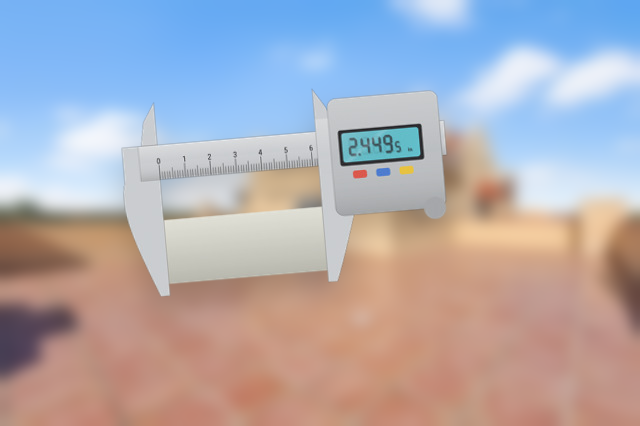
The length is 2.4495 (in)
